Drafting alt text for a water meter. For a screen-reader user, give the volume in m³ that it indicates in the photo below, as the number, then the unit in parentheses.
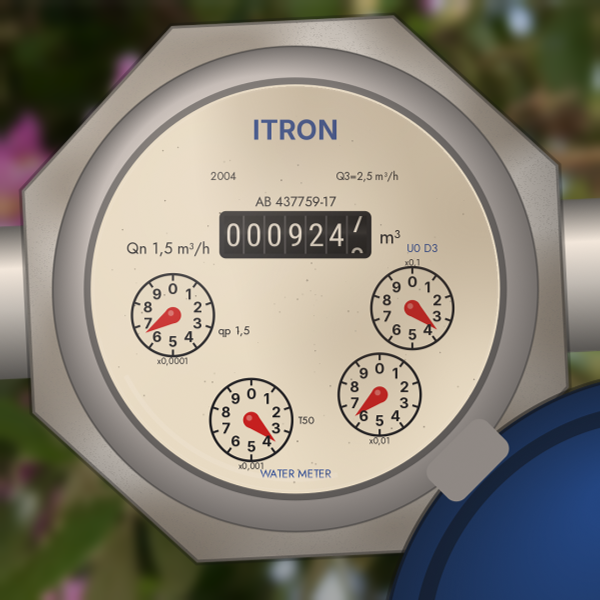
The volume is 9247.3636 (m³)
